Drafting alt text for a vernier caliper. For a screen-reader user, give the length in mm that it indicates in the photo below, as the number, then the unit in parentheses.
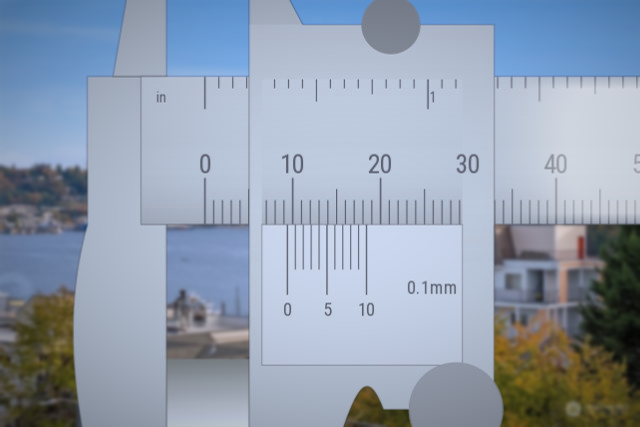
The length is 9.4 (mm)
